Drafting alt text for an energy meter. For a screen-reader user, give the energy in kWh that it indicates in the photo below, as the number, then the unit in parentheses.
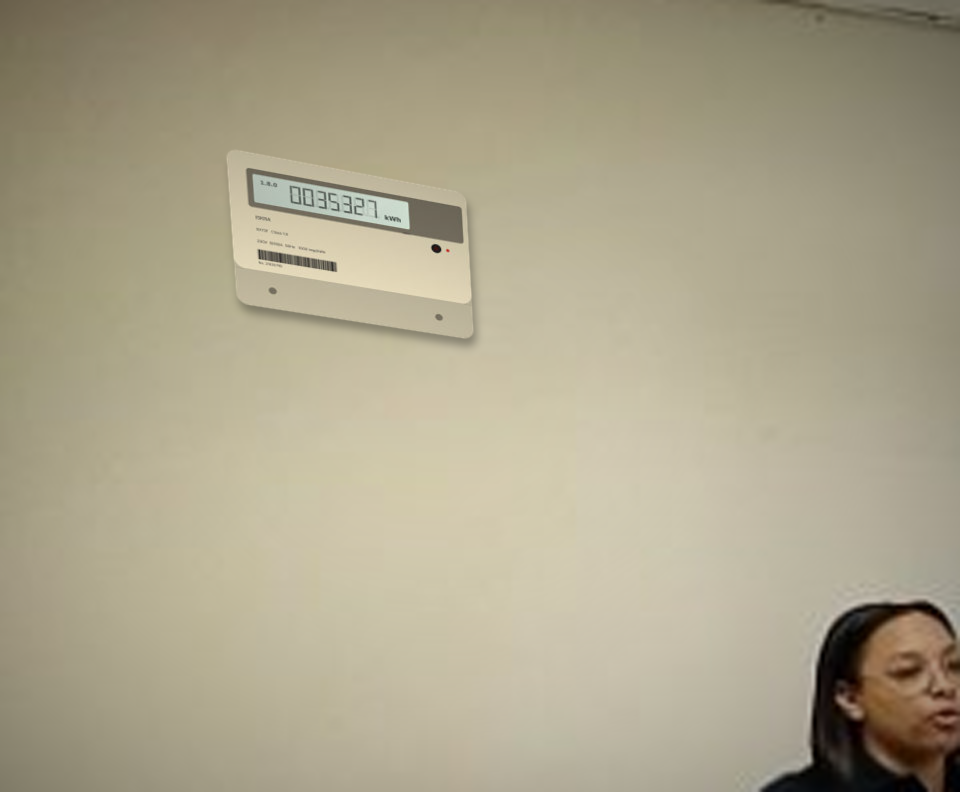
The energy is 35327 (kWh)
